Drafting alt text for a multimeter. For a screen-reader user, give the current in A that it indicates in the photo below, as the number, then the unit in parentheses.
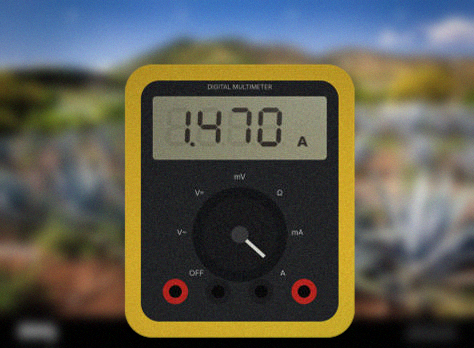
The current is 1.470 (A)
